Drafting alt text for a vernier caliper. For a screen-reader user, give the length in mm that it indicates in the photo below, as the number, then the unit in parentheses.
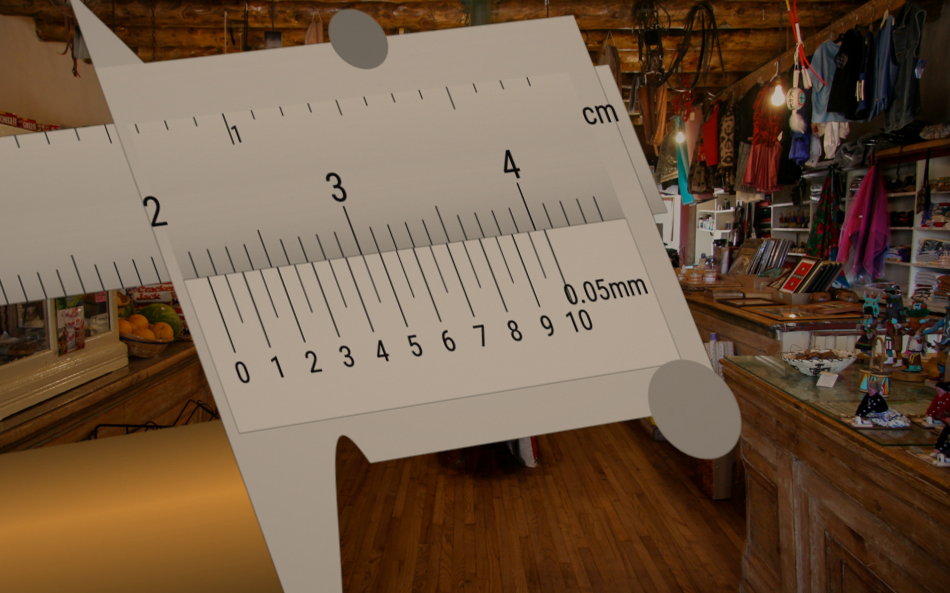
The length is 21.5 (mm)
